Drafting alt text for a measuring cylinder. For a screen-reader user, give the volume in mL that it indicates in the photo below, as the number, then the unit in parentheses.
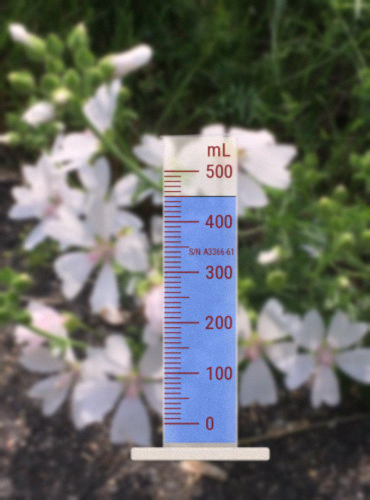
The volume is 450 (mL)
